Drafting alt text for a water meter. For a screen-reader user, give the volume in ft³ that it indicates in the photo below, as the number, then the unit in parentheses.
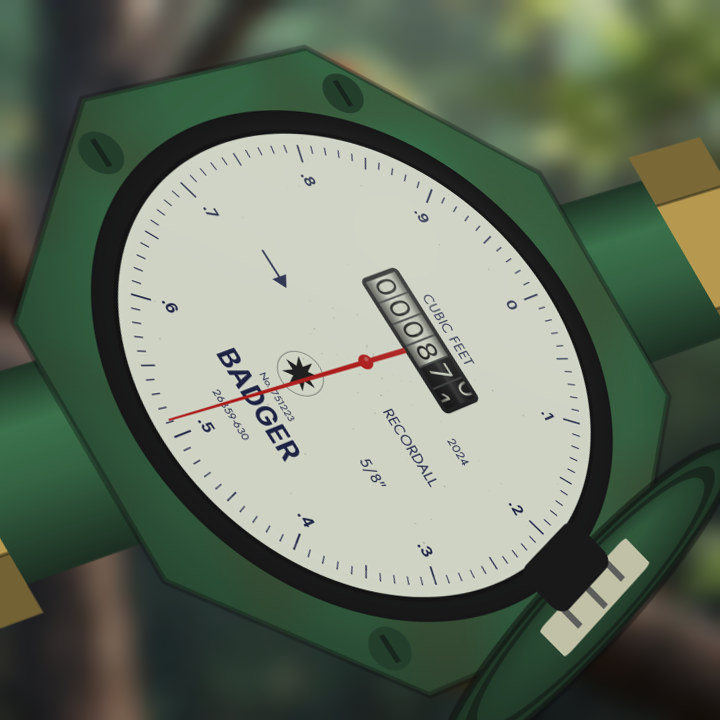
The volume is 870.51 (ft³)
